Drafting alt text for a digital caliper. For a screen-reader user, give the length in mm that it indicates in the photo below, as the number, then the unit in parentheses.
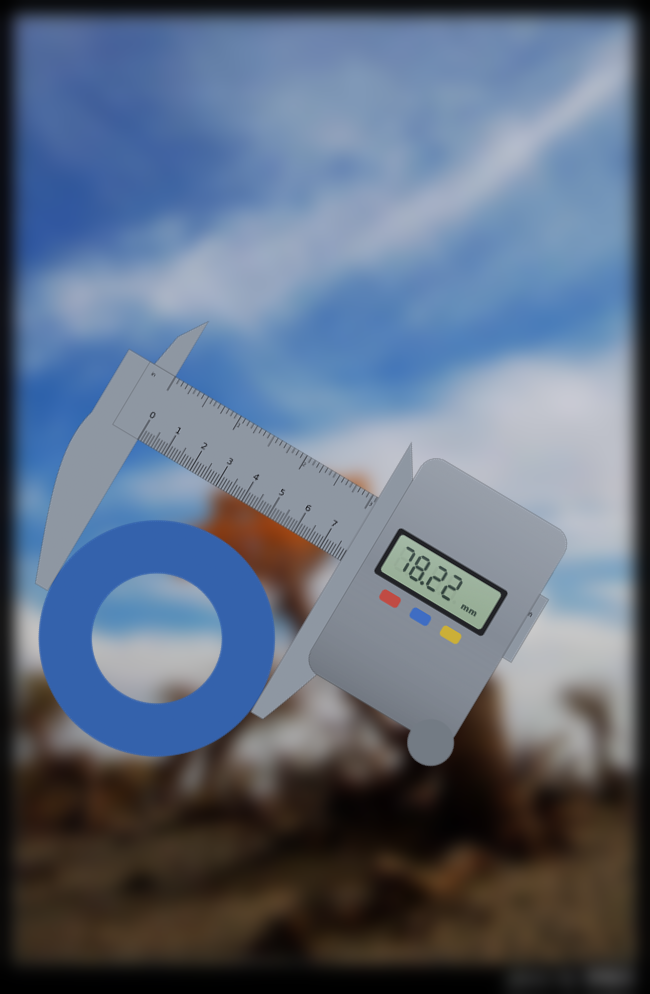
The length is 78.22 (mm)
